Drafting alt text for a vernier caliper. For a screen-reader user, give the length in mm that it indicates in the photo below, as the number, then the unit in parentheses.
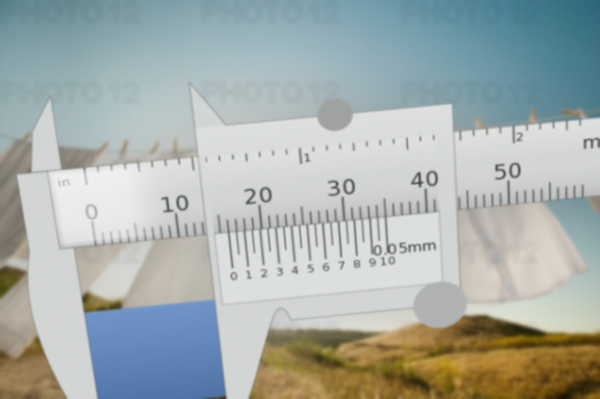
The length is 16.0 (mm)
